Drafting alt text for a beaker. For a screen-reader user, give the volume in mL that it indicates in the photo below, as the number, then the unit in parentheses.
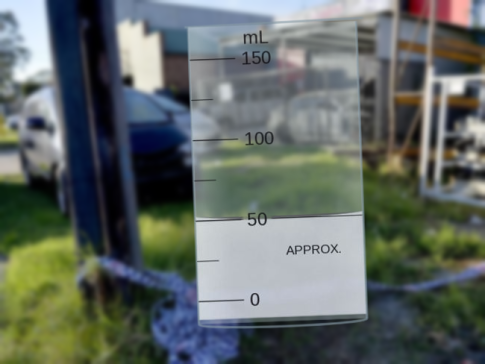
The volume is 50 (mL)
